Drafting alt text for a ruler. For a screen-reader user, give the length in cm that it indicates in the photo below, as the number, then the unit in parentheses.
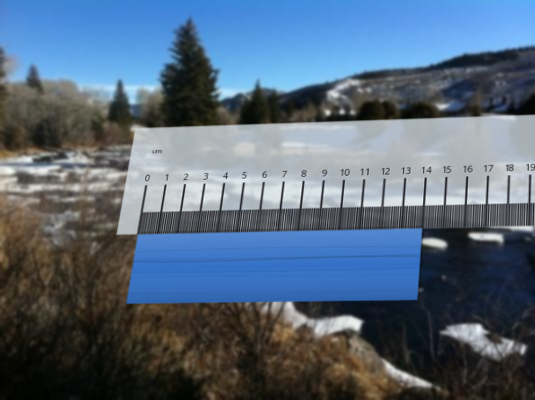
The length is 14 (cm)
